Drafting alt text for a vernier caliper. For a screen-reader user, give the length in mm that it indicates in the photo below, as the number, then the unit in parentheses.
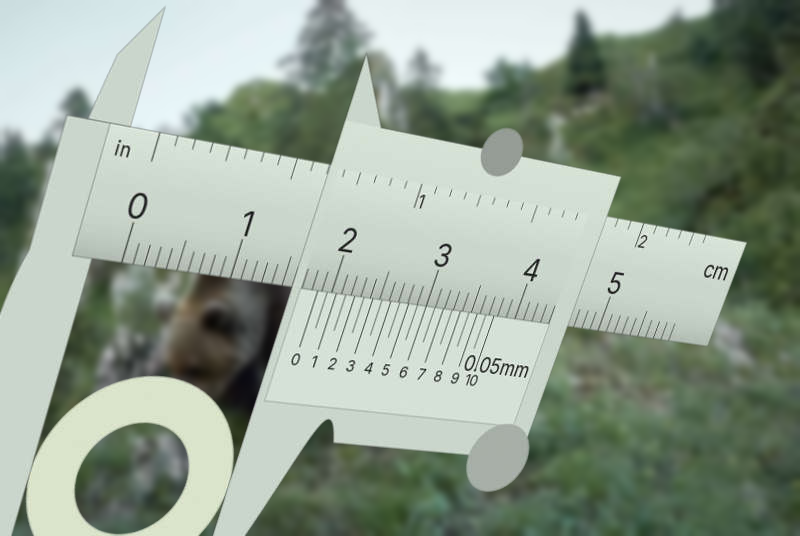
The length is 18.6 (mm)
